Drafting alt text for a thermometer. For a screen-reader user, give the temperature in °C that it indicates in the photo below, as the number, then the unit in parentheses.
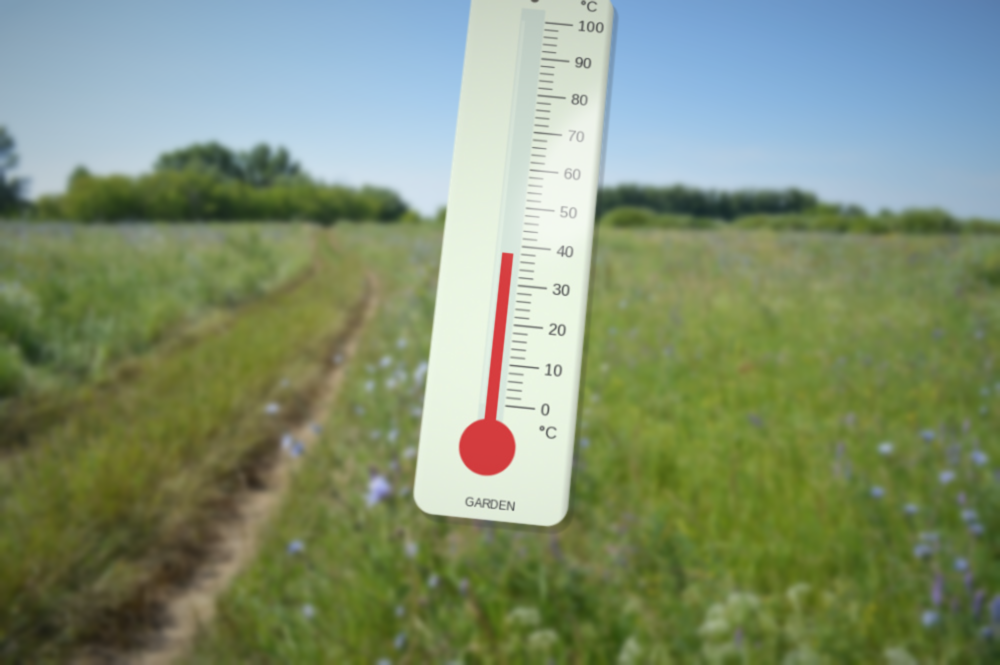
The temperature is 38 (°C)
